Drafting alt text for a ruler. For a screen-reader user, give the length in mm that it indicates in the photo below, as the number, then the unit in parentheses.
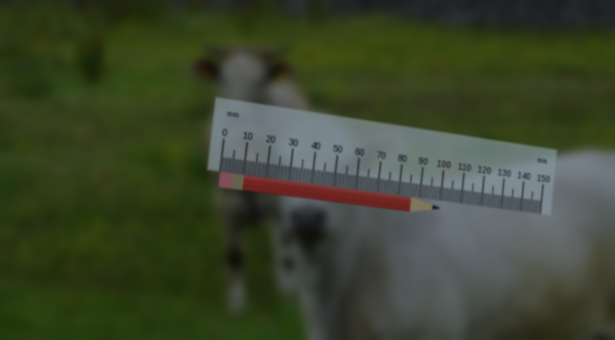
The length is 100 (mm)
